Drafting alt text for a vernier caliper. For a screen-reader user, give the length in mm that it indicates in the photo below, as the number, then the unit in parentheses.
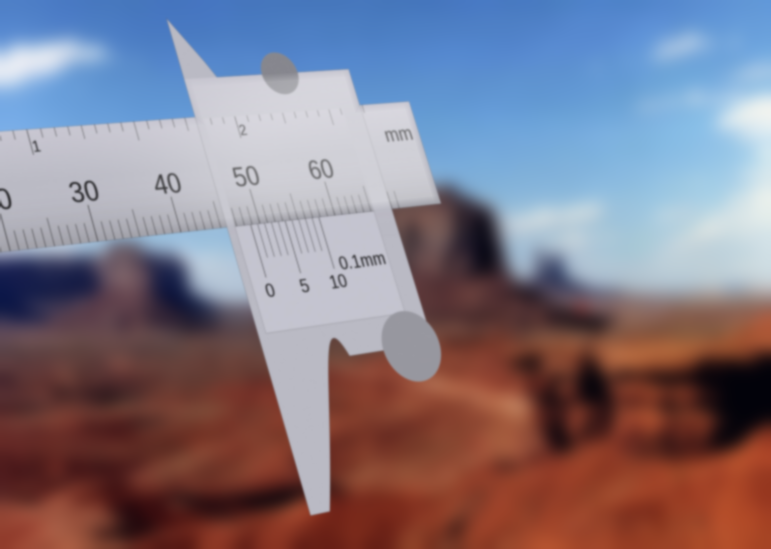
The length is 48.8 (mm)
